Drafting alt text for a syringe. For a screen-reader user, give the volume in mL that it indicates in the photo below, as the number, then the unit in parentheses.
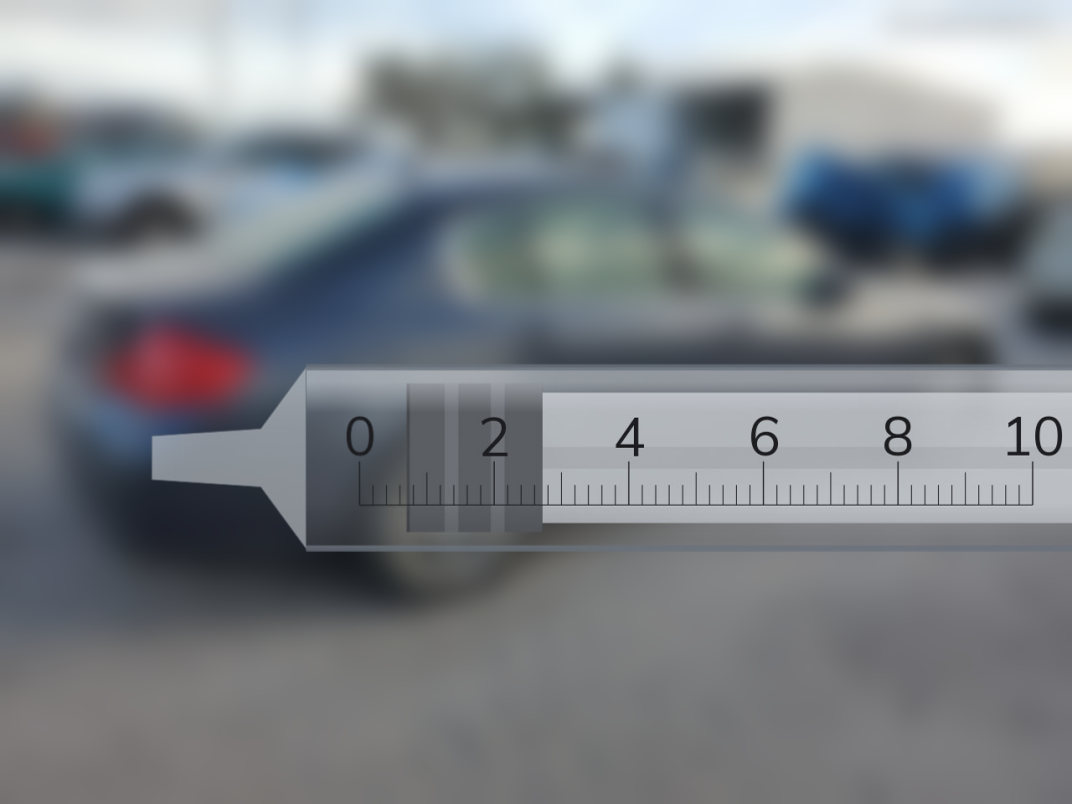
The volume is 0.7 (mL)
